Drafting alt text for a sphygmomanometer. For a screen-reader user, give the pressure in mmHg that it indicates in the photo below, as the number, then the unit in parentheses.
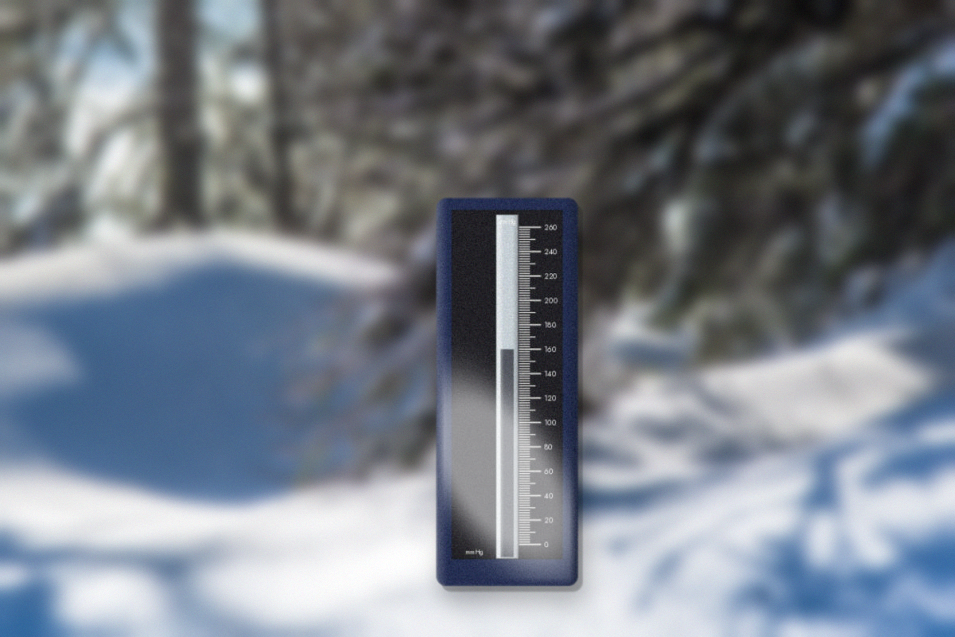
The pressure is 160 (mmHg)
